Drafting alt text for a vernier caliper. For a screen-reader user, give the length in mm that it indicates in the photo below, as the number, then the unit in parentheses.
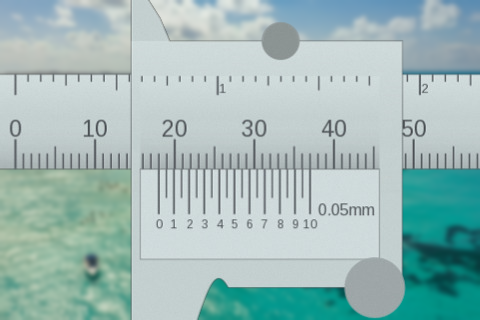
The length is 18.0 (mm)
